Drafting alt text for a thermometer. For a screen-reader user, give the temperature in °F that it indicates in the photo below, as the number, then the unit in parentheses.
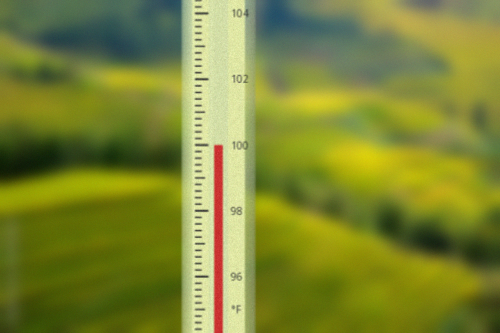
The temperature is 100 (°F)
